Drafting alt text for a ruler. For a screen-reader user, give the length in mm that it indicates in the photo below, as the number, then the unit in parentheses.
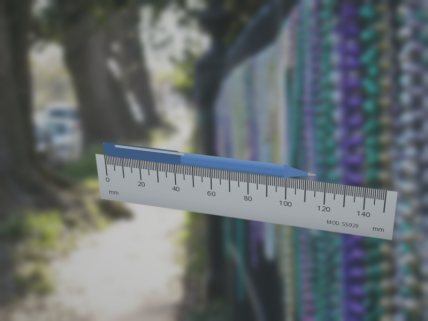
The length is 115 (mm)
